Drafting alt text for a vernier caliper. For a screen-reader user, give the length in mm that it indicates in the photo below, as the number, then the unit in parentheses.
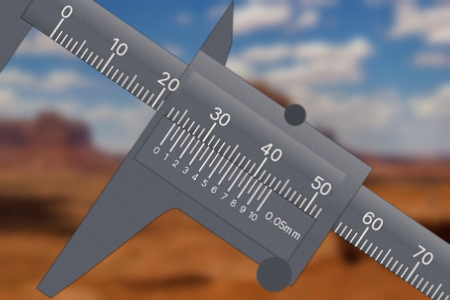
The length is 24.6 (mm)
